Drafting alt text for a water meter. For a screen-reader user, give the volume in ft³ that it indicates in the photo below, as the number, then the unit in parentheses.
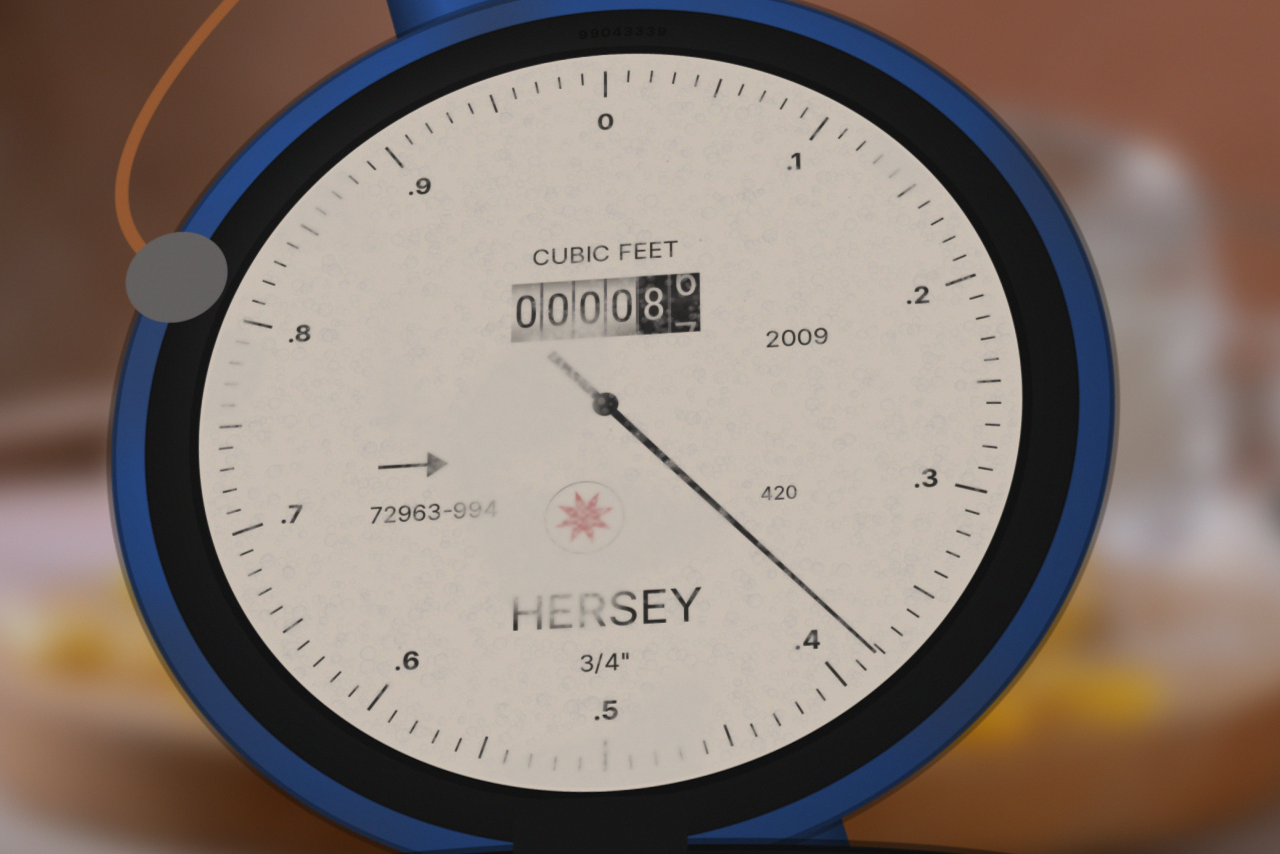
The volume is 86.38 (ft³)
